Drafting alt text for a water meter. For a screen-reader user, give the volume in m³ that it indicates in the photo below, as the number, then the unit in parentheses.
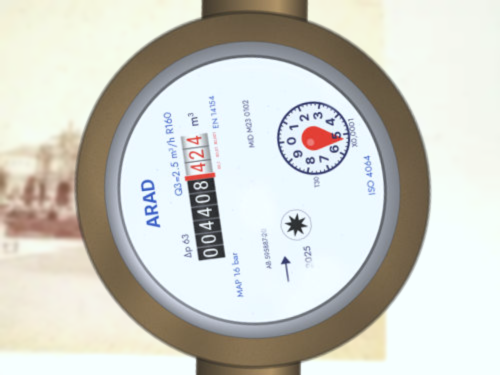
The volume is 4408.4245 (m³)
